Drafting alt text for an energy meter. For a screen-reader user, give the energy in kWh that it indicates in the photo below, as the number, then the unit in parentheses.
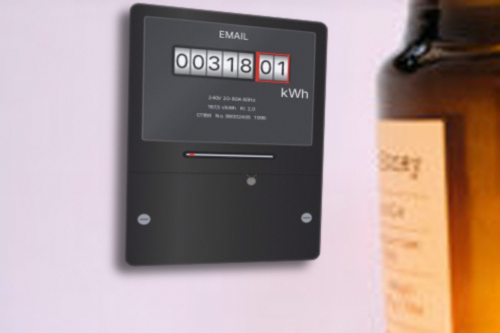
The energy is 318.01 (kWh)
